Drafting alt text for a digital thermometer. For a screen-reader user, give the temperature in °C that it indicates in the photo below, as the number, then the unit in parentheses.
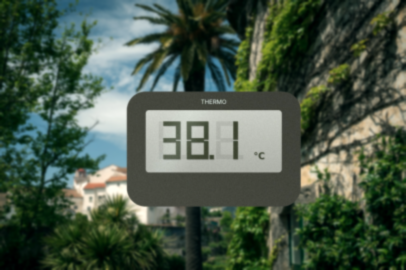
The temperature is 38.1 (°C)
